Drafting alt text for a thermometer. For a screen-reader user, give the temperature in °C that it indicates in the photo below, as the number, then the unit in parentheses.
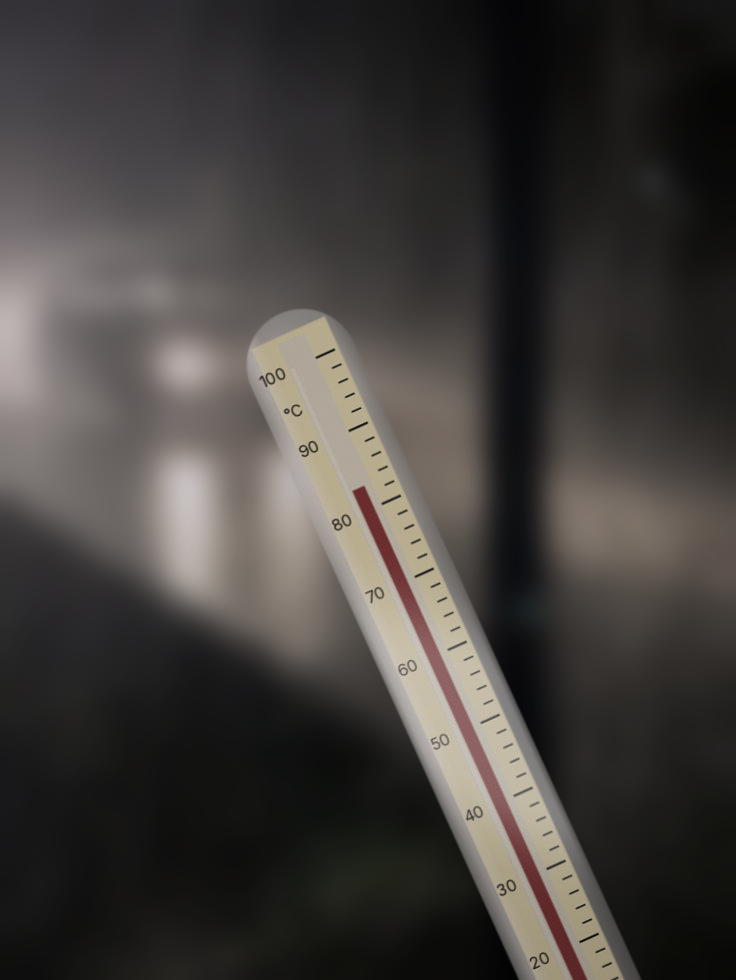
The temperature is 83 (°C)
